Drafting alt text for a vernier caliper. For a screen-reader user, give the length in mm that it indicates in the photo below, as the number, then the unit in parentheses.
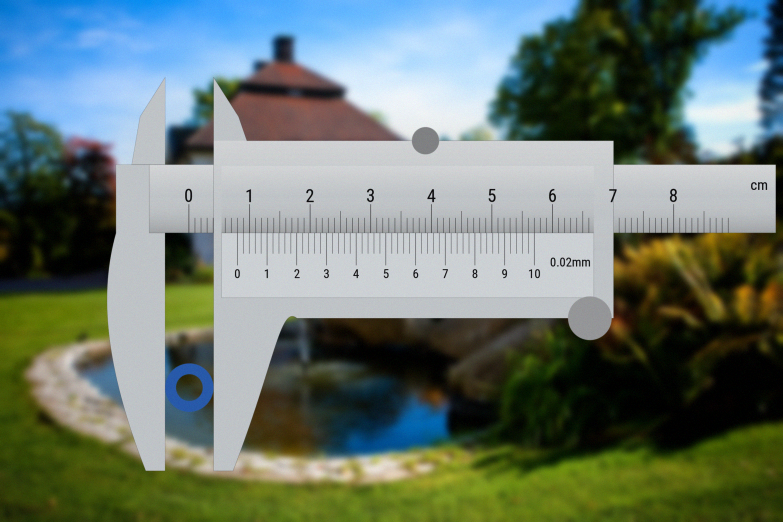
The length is 8.0 (mm)
